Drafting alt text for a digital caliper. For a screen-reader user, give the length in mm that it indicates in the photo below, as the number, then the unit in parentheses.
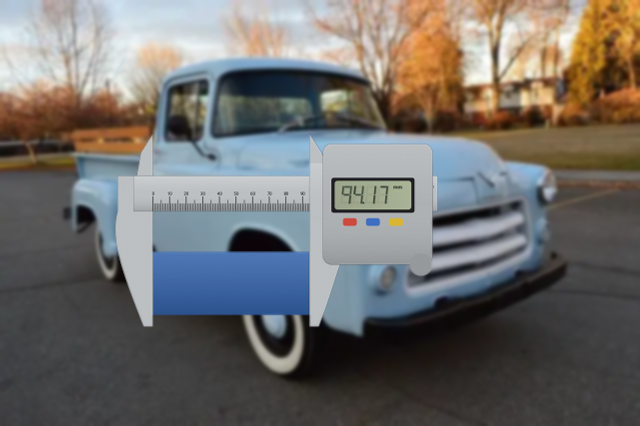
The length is 94.17 (mm)
